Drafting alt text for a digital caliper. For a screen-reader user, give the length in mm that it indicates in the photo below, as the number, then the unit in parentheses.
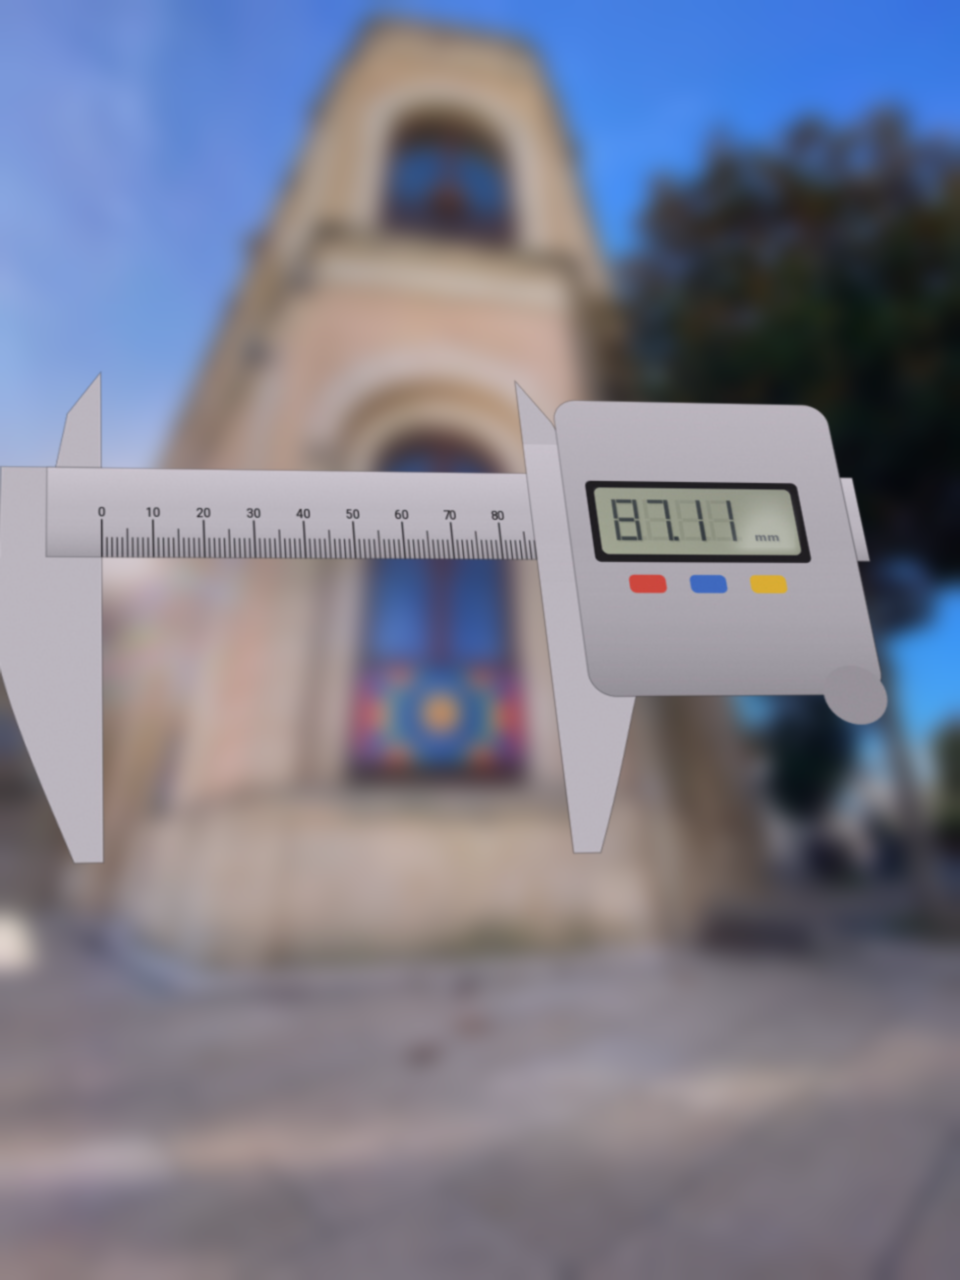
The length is 87.11 (mm)
